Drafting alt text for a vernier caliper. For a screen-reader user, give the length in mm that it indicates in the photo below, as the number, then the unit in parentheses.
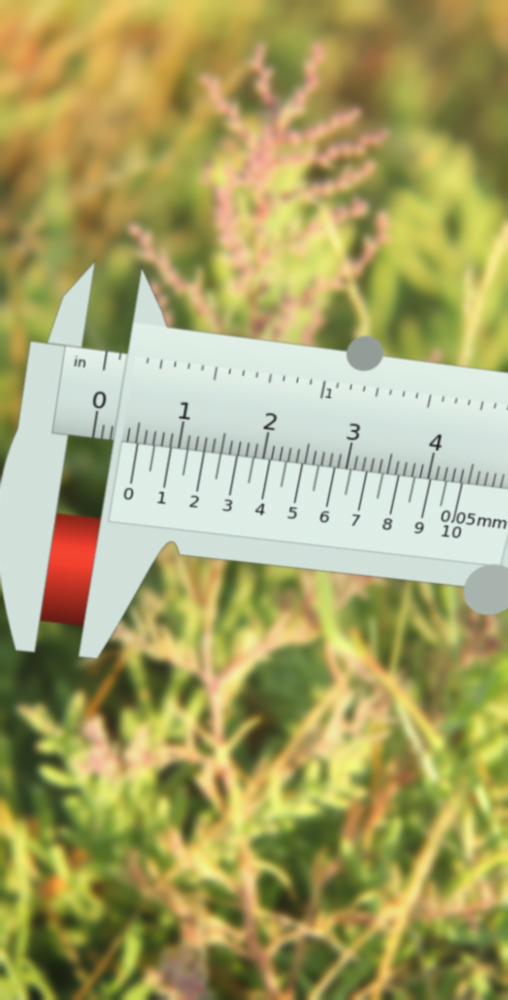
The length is 5.2 (mm)
